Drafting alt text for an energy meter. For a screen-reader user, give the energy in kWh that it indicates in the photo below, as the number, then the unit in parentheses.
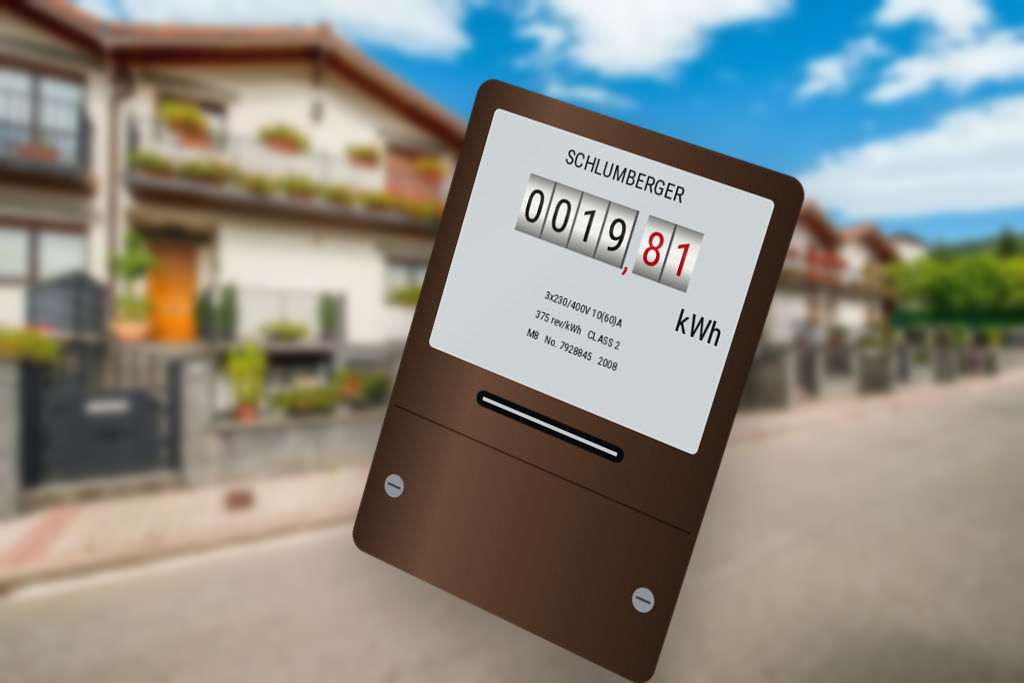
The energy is 19.81 (kWh)
